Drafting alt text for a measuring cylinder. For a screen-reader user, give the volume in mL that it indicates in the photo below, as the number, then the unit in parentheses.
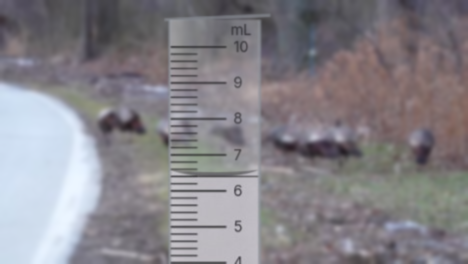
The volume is 6.4 (mL)
